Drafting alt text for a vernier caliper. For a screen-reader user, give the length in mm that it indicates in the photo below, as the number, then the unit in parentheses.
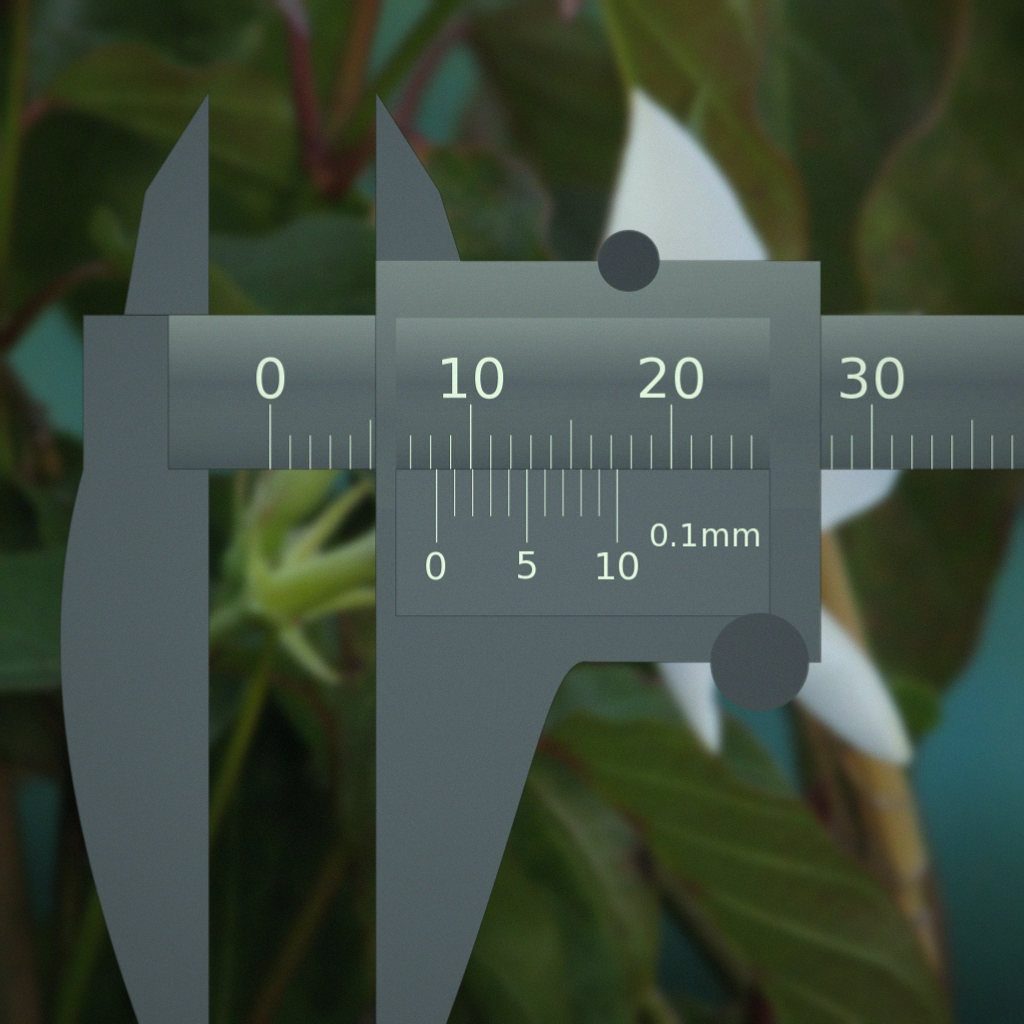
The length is 8.3 (mm)
